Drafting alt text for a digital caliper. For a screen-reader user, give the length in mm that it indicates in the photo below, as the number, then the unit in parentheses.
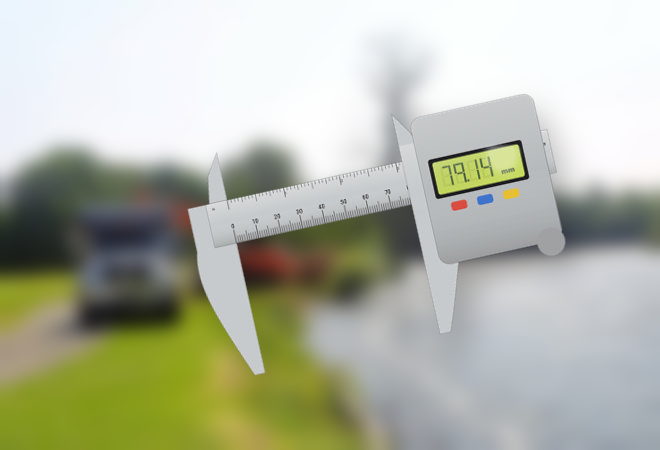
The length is 79.14 (mm)
